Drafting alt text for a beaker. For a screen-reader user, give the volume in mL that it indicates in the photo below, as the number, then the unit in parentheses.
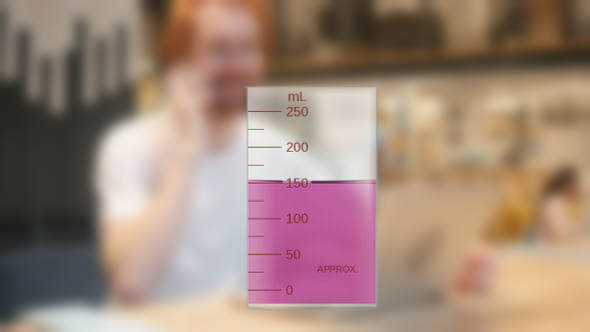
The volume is 150 (mL)
